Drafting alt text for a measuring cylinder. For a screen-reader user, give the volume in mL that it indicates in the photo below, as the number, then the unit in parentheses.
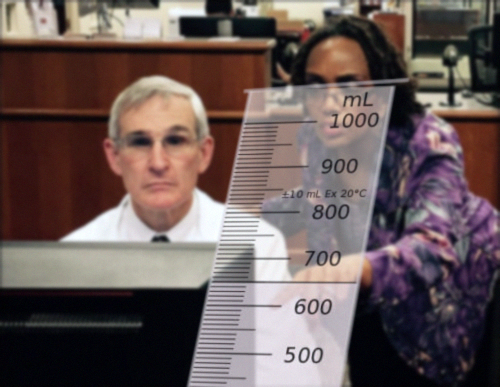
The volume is 650 (mL)
